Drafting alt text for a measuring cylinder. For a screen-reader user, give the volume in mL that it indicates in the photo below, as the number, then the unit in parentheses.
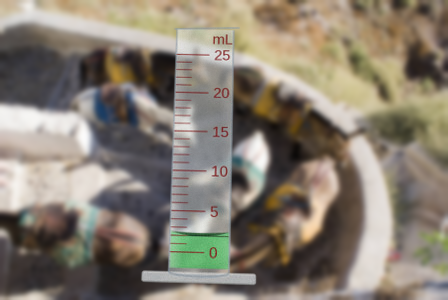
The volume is 2 (mL)
